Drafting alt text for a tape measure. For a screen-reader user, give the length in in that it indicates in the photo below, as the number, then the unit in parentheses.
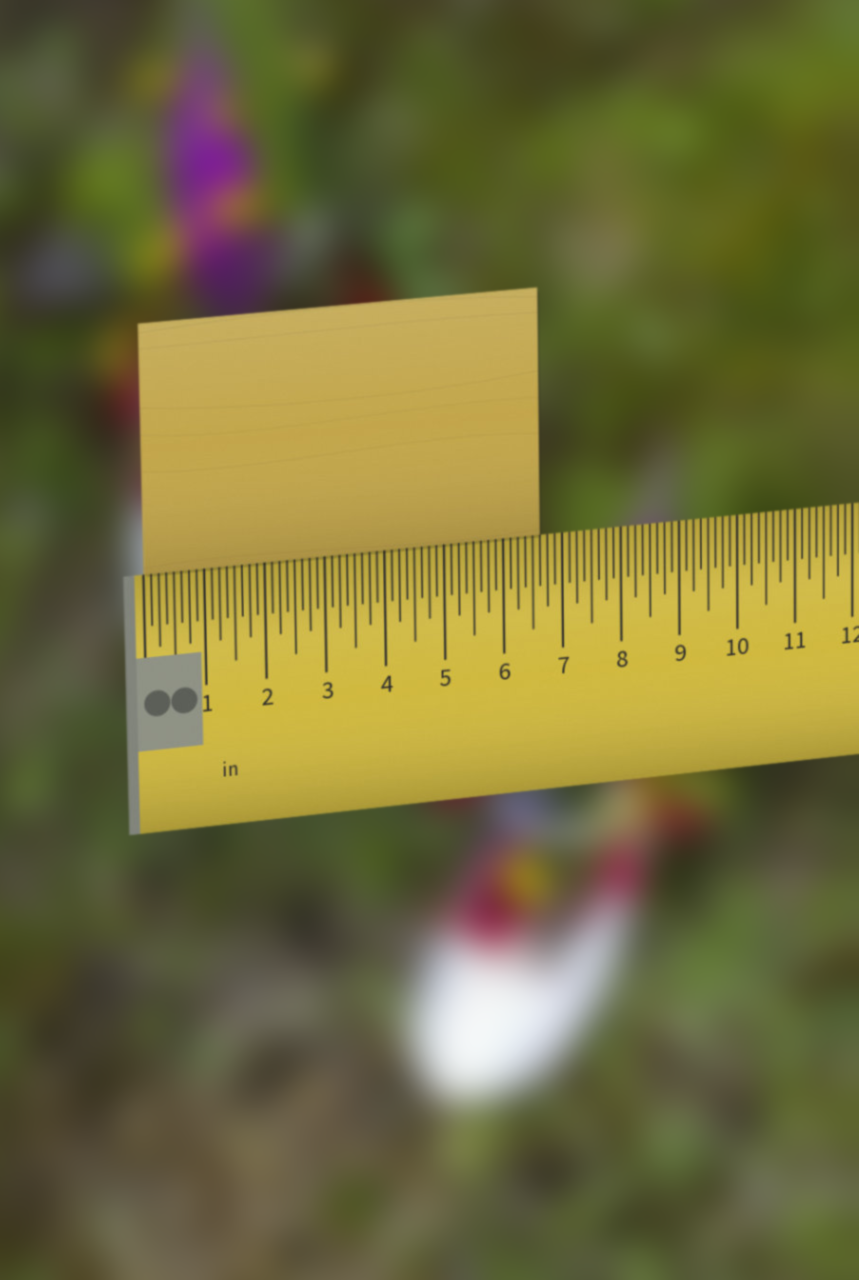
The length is 6.625 (in)
